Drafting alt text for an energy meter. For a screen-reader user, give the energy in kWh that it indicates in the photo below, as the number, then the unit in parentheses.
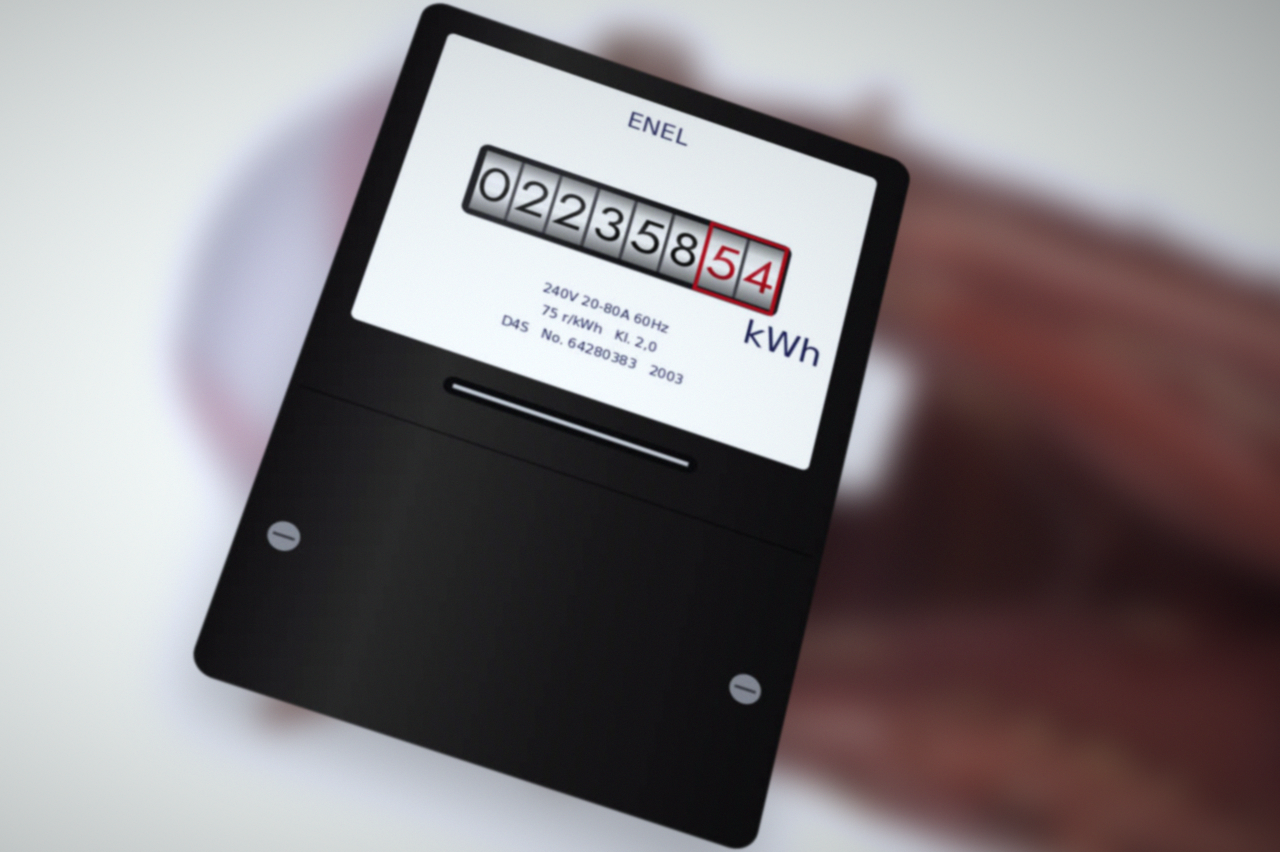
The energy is 22358.54 (kWh)
